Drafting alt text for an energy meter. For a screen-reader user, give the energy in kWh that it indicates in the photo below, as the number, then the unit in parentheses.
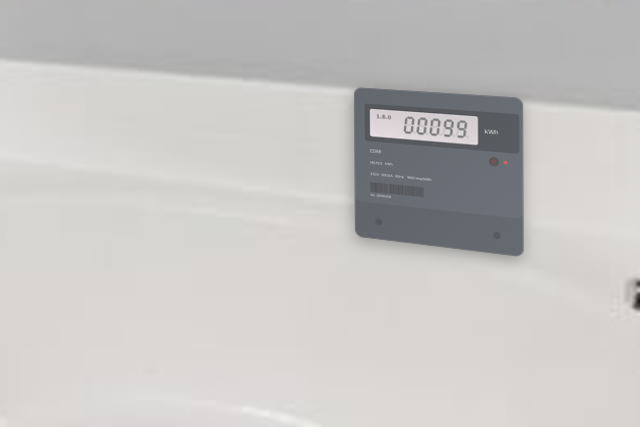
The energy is 99 (kWh)
